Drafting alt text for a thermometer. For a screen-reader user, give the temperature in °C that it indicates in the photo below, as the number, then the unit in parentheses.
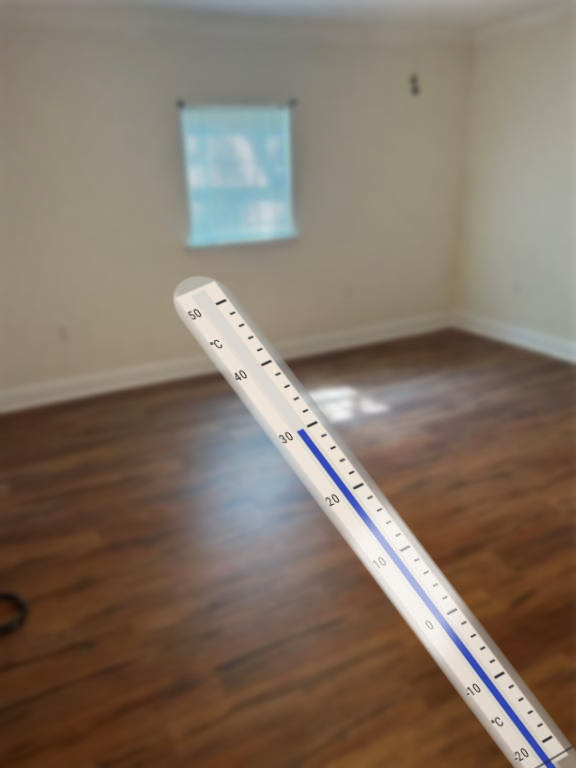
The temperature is 30 (°C)
